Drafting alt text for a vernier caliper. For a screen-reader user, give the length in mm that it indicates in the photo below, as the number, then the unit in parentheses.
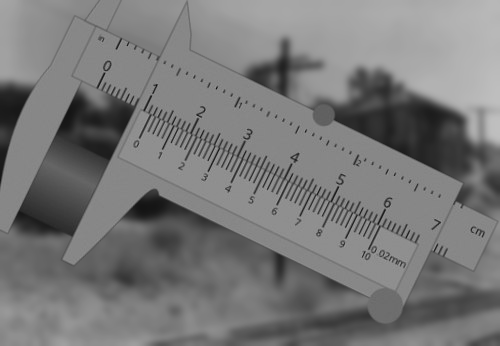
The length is 11.5 (mm)
